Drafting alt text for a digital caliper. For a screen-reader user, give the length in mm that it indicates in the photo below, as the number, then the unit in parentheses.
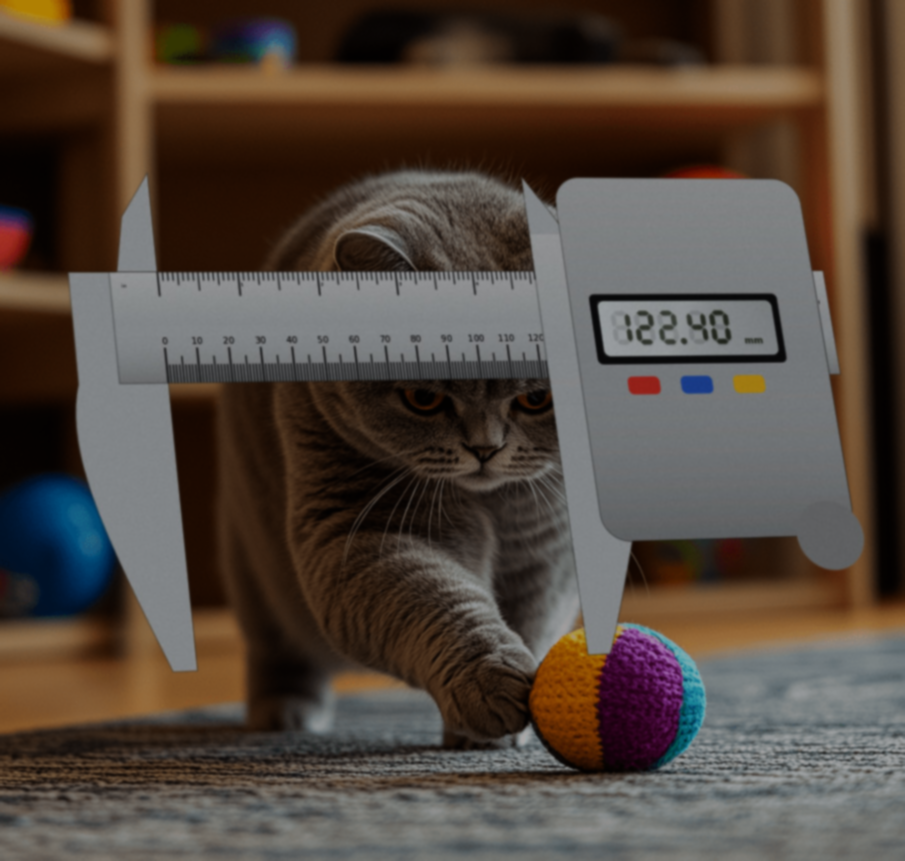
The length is 122.40 (mm)
